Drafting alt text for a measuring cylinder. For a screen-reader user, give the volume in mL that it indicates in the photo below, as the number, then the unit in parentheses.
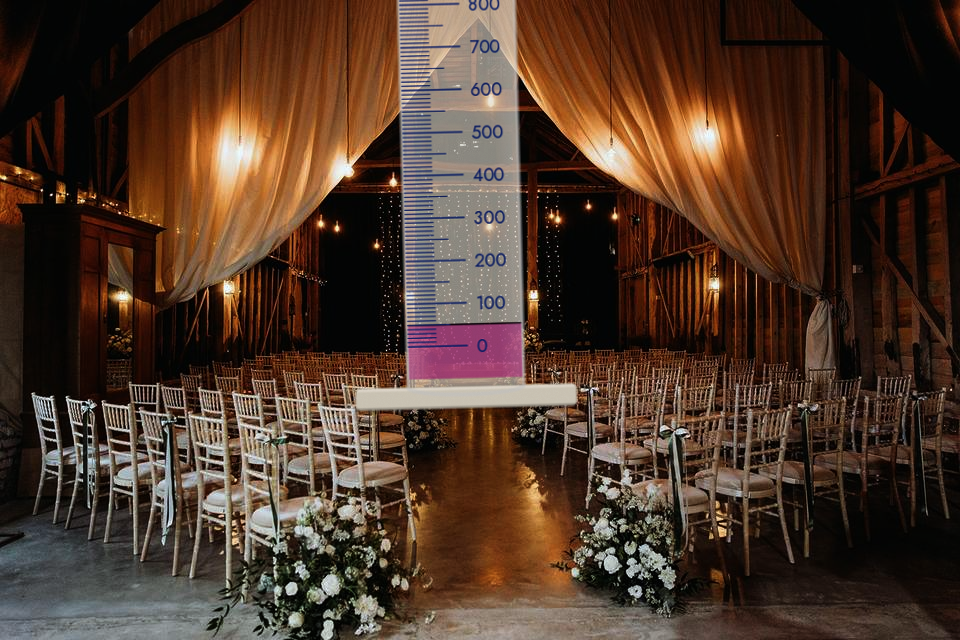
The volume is 50 (mL)
